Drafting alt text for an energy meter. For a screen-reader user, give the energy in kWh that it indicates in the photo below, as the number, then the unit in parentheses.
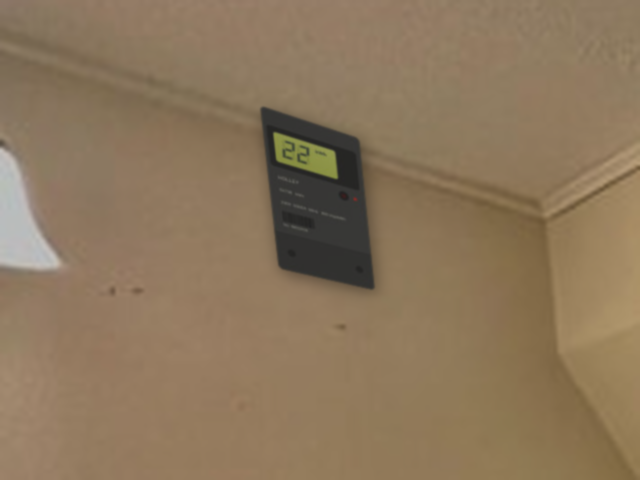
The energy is 22 (kWh)
